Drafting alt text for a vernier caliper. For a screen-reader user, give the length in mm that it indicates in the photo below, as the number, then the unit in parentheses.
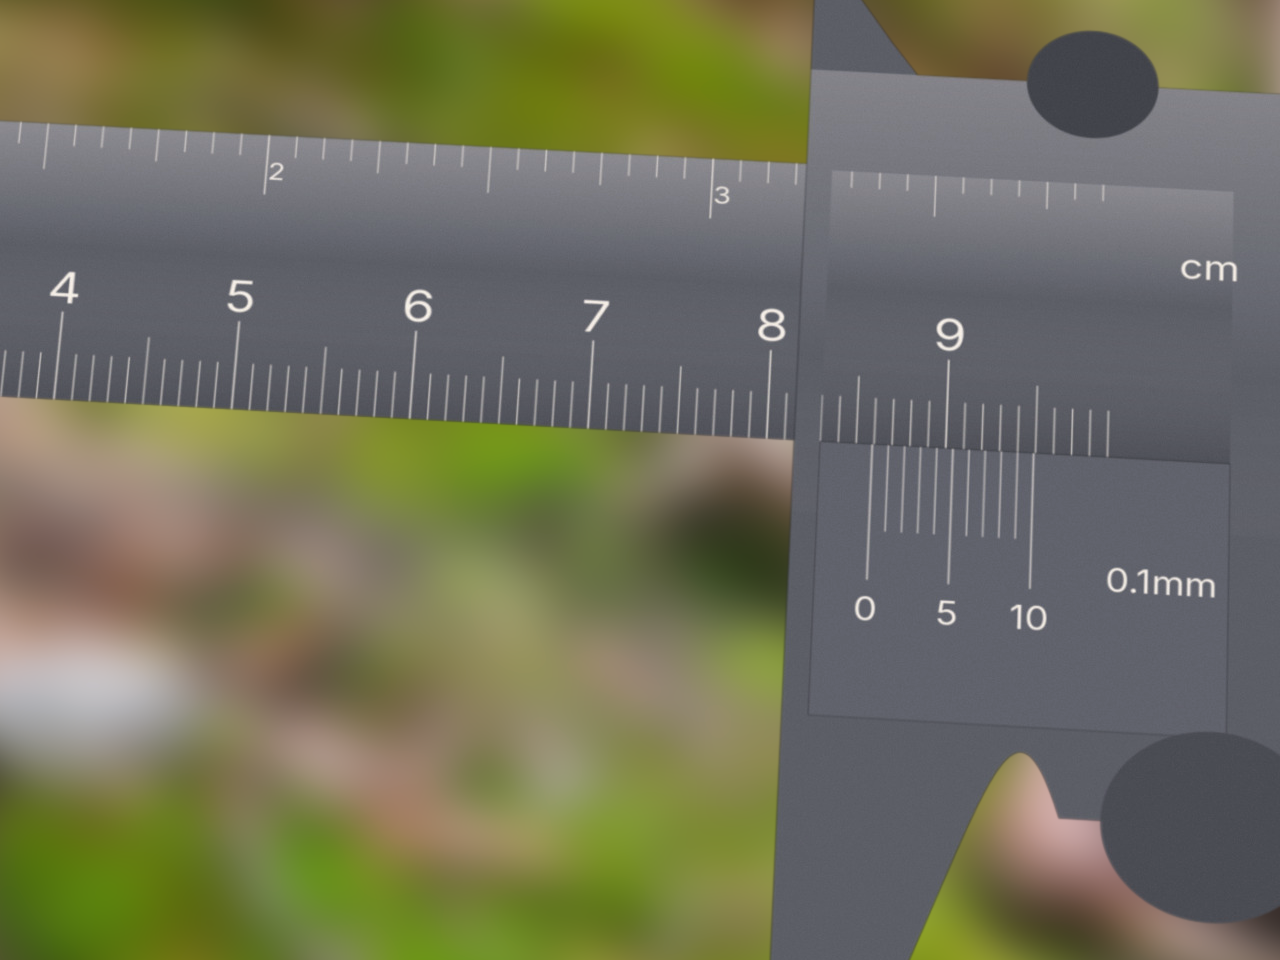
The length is 85.9 (mm)
